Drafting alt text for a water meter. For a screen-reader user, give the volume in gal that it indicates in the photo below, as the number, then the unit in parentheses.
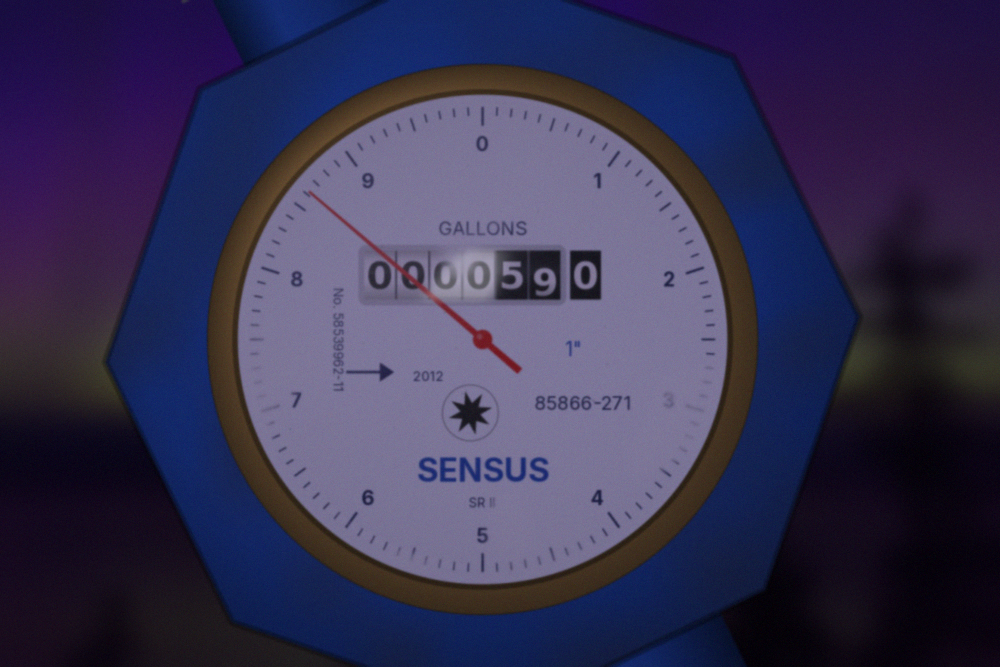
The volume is 588.6 (gal)
